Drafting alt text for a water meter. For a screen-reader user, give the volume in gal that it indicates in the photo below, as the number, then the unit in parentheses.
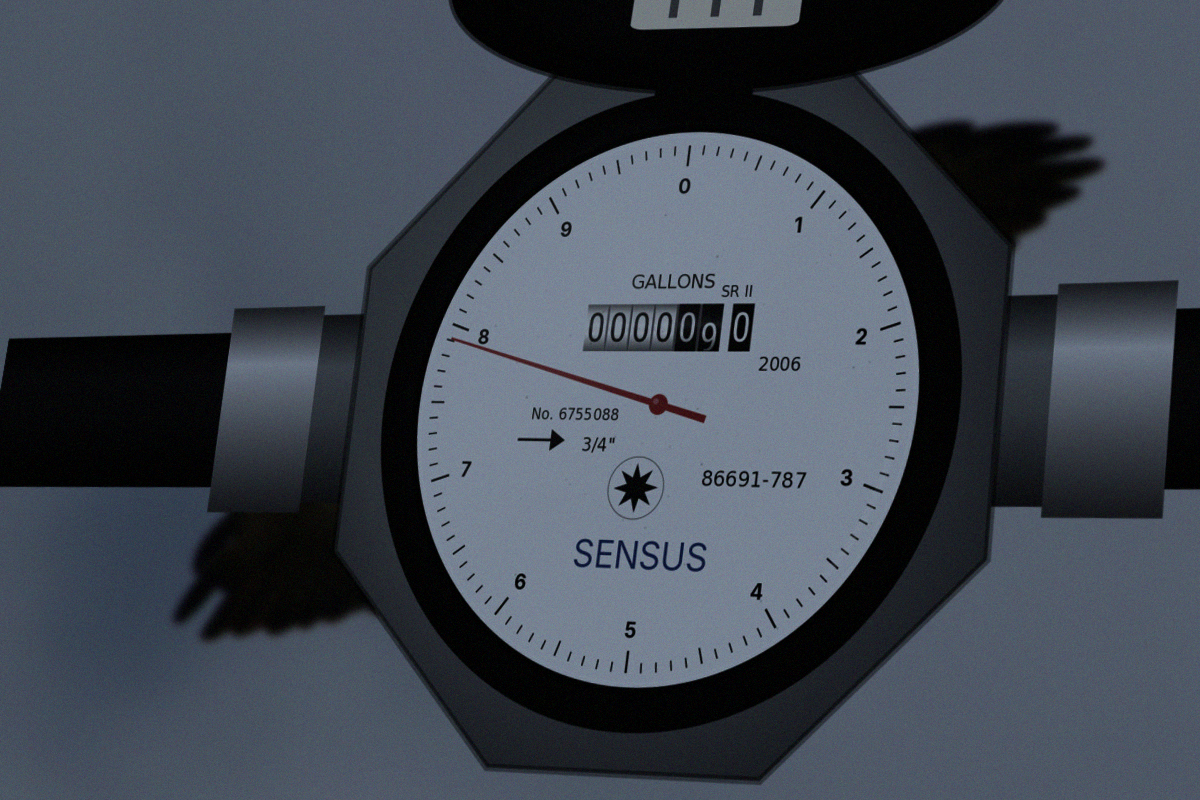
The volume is 87.9 (gal)
